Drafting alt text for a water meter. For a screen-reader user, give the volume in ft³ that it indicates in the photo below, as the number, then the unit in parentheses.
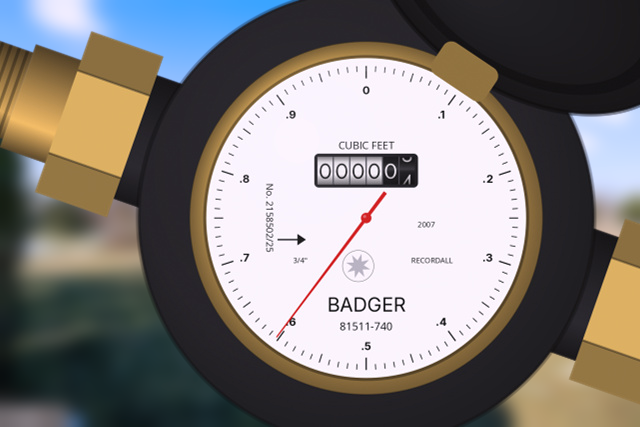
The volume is 3.60 (ft³)
